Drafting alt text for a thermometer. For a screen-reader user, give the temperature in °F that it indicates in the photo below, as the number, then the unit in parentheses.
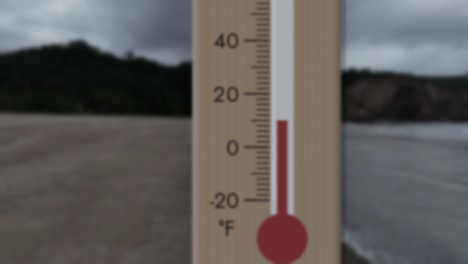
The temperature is 10 (°F)
